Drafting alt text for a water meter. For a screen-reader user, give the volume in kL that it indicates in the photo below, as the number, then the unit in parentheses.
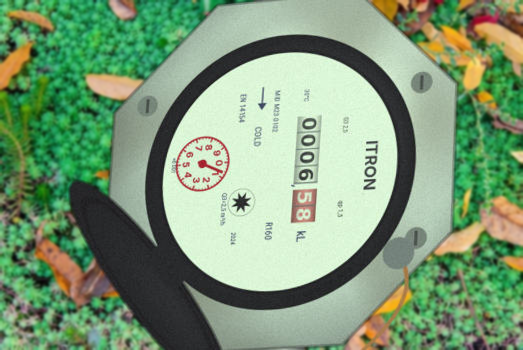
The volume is 6.580 (kL)
